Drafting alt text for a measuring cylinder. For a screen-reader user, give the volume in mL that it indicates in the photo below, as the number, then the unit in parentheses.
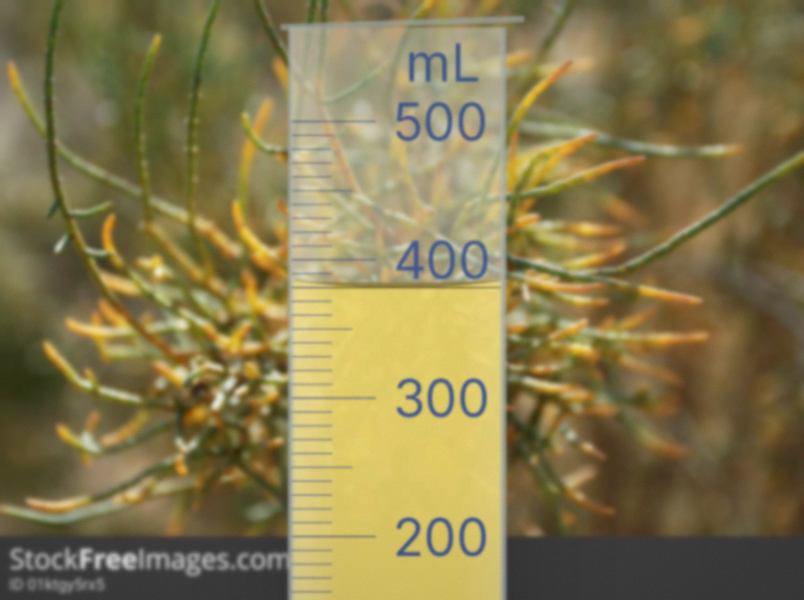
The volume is 380 (mL)
